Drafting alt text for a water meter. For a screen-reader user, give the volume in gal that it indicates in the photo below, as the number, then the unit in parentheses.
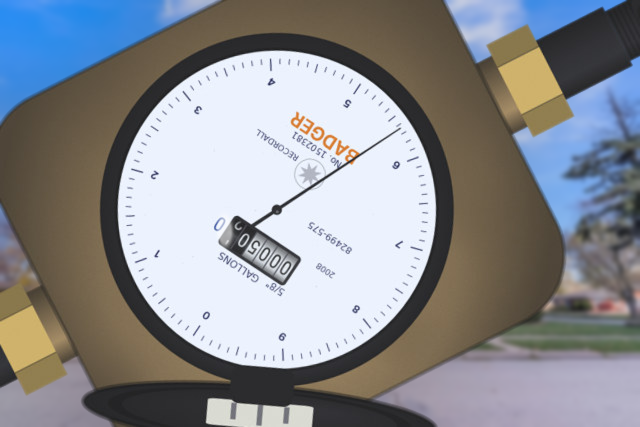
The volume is 5015.6 (gal)
